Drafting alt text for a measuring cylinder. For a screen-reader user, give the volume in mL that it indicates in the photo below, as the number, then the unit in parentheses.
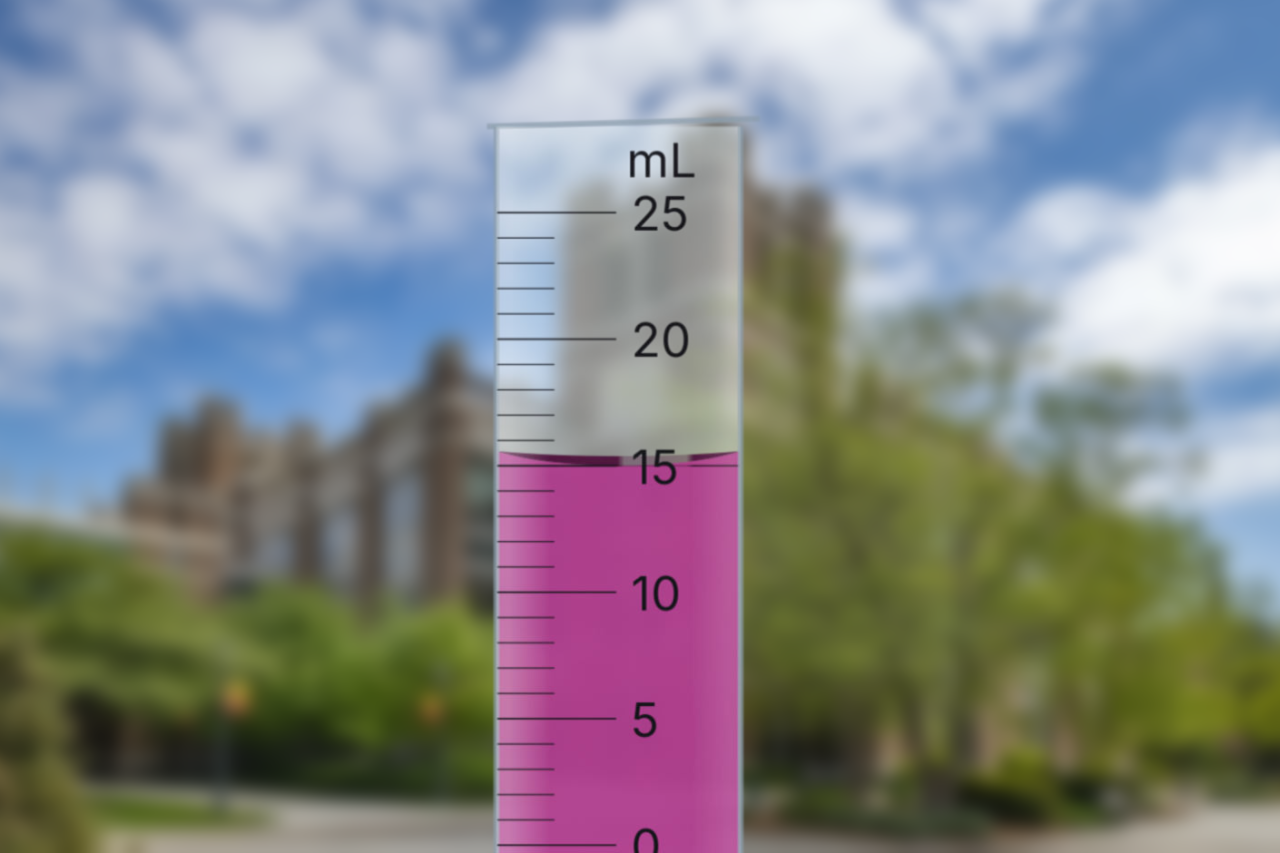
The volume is 15 (mL)
